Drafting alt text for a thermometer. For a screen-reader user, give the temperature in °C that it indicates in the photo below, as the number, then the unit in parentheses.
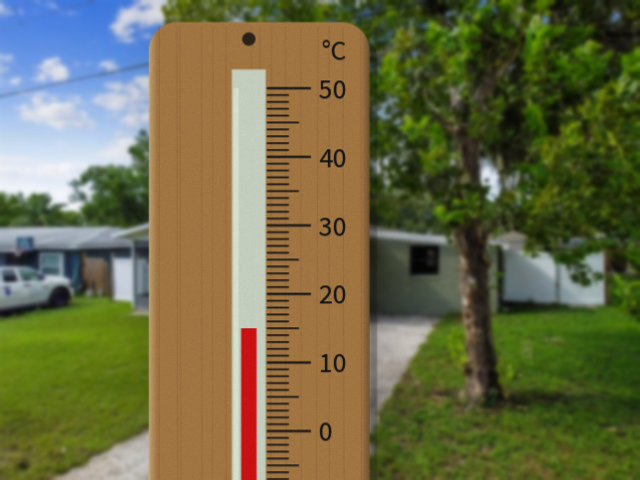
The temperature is 15 (°C)
